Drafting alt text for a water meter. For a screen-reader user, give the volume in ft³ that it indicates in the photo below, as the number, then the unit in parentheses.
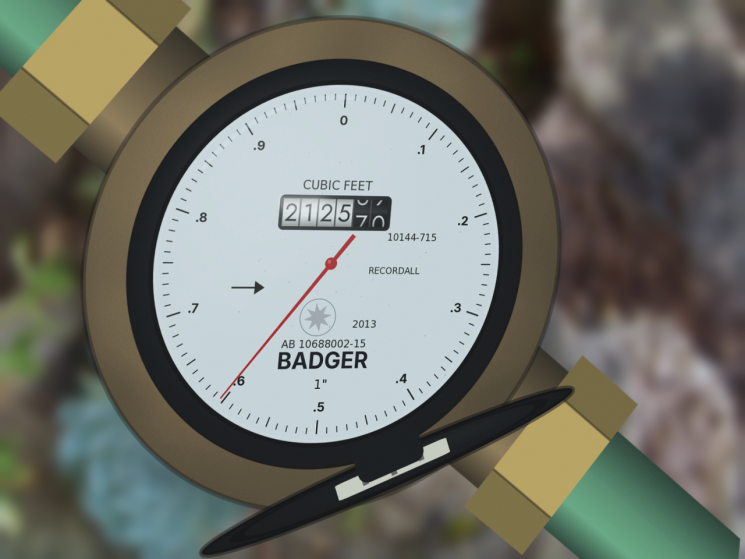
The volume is 212569.60 (ft³)
